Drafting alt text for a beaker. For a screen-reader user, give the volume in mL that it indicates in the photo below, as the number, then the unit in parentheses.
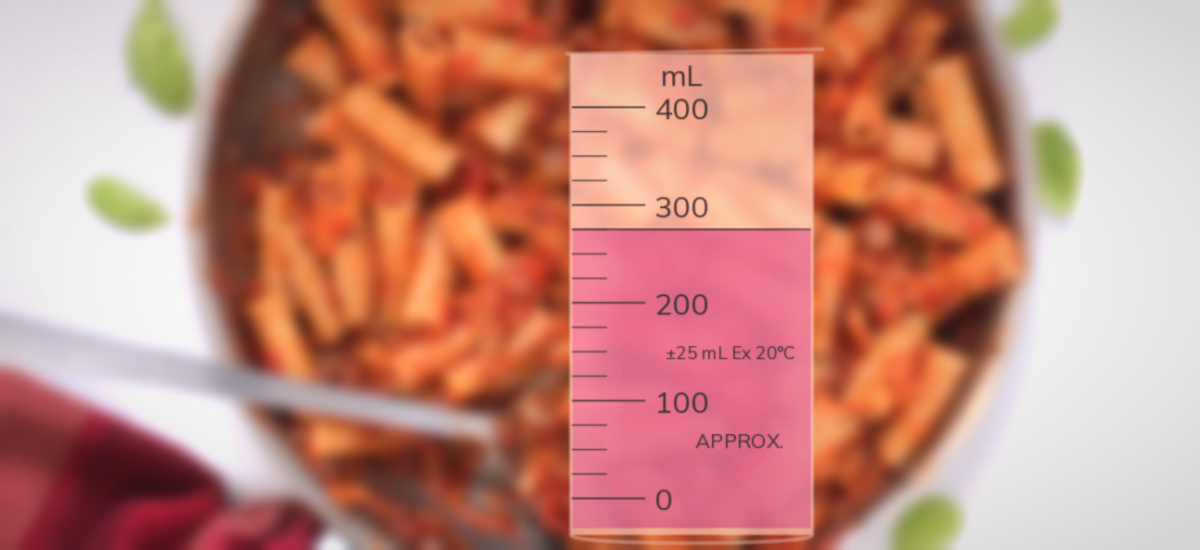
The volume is 275 (mL)
